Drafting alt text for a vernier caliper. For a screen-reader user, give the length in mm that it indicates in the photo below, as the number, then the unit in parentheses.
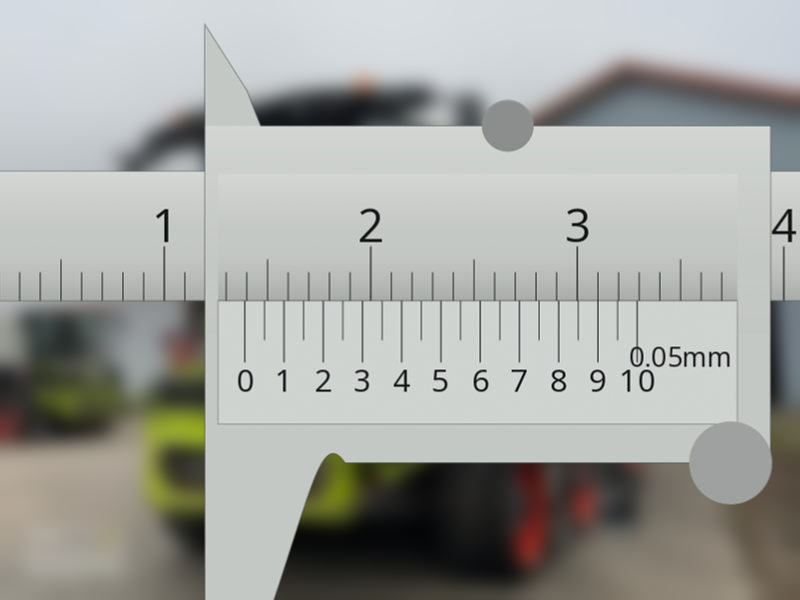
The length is 13.9 (mm)
